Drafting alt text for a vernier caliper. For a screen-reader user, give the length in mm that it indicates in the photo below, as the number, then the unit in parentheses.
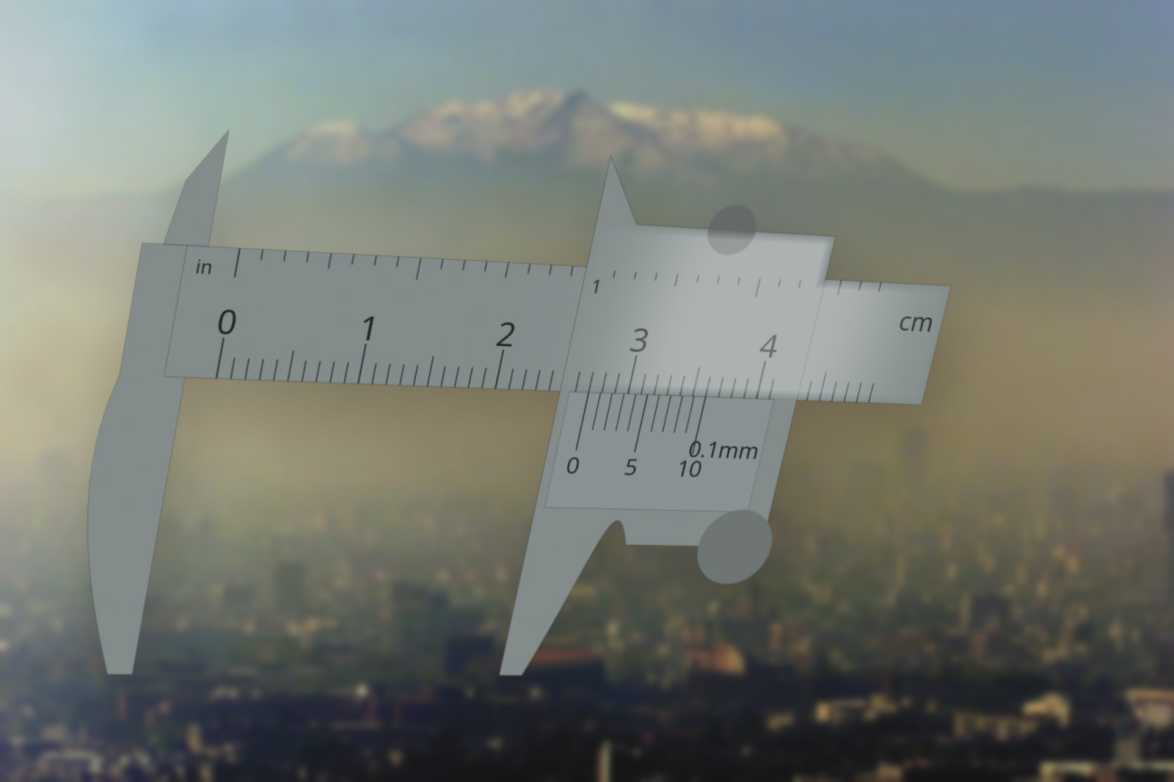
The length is 27.0 (mm)
